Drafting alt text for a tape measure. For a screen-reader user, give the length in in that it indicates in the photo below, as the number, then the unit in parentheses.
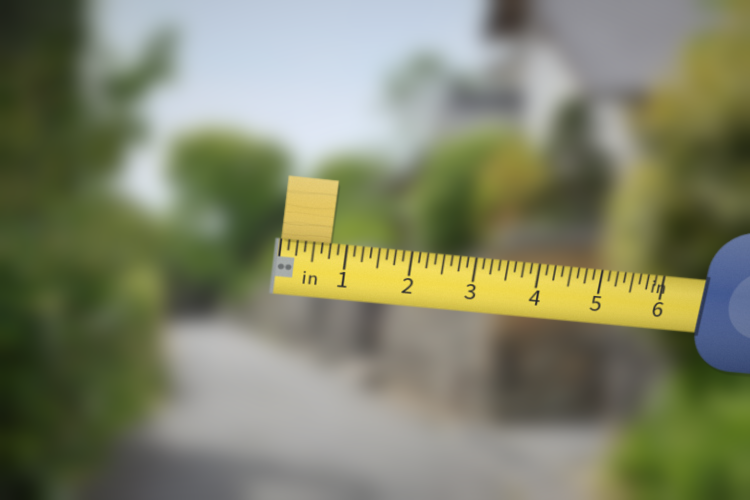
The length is 0.75 (in)
